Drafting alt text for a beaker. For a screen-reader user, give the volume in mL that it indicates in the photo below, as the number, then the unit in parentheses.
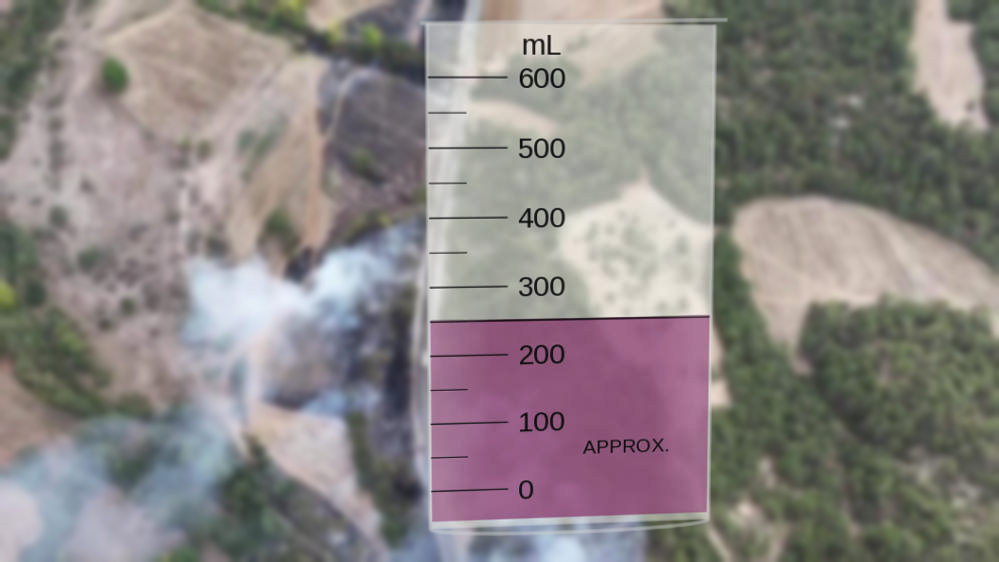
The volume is 250 (mL)
